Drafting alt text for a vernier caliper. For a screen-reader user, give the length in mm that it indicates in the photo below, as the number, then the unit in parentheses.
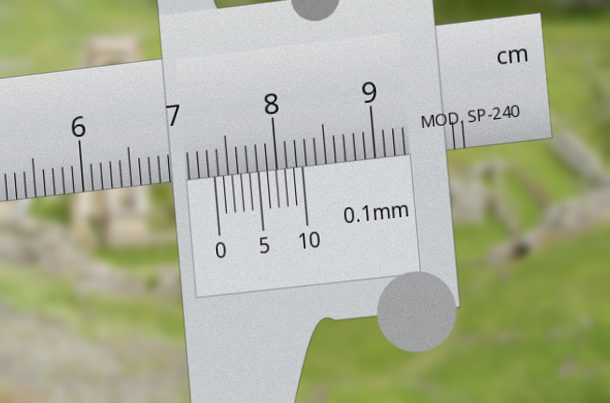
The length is 73.6 (mm)
